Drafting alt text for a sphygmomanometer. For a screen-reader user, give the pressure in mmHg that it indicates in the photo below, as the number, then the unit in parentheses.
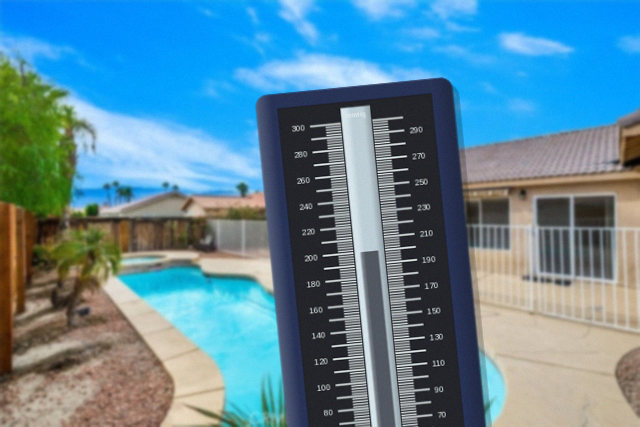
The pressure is 200 (mmHg)
